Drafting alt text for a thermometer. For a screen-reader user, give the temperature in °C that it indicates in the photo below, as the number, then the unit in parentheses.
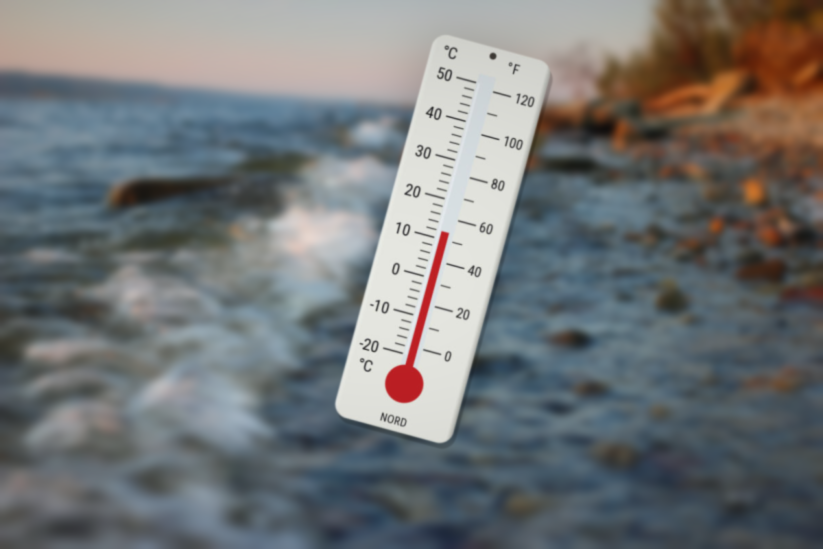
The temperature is 12 (°C)
